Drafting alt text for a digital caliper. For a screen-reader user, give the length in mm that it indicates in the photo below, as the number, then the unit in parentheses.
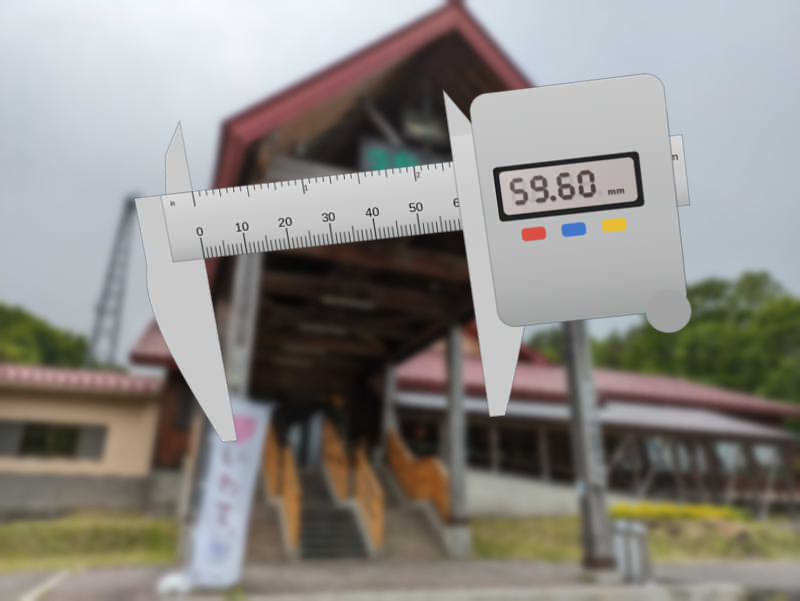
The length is 59.60 (mm)
